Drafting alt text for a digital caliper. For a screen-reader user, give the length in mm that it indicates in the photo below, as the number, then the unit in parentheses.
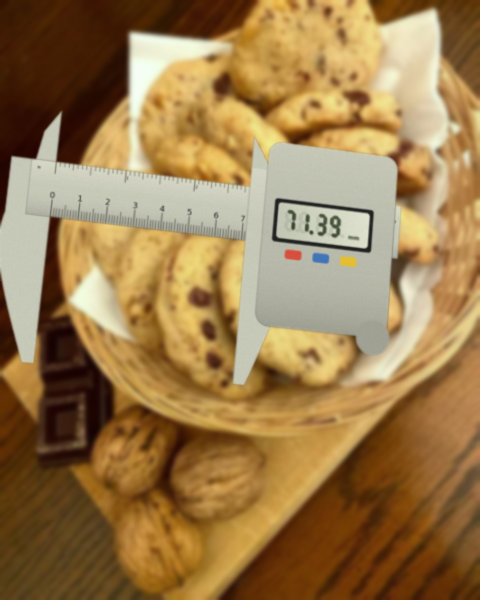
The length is 71.39 (mm)
